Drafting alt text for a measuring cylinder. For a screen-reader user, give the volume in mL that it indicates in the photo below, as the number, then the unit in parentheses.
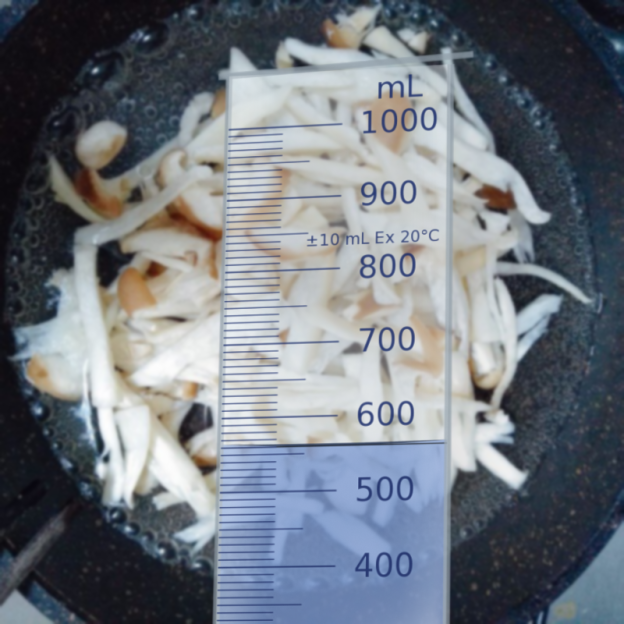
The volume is 560 (mL)
